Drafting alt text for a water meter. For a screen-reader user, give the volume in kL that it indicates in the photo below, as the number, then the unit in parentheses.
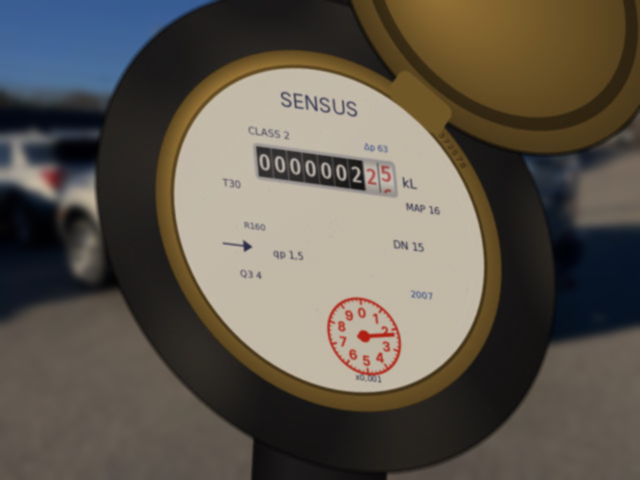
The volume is 2.252 (kL)
